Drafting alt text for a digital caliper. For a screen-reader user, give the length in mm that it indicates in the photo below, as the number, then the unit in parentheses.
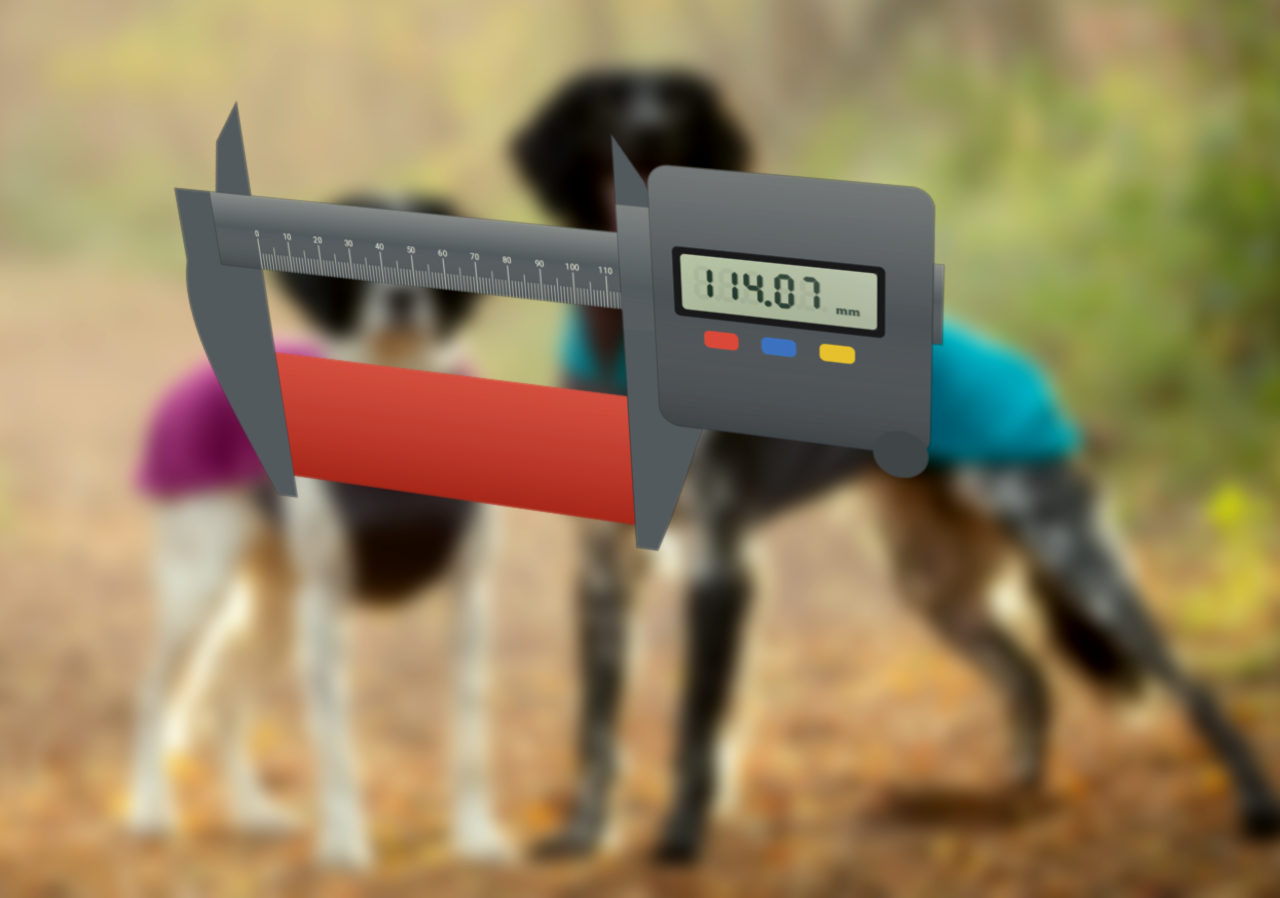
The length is 114.07 (mm)
